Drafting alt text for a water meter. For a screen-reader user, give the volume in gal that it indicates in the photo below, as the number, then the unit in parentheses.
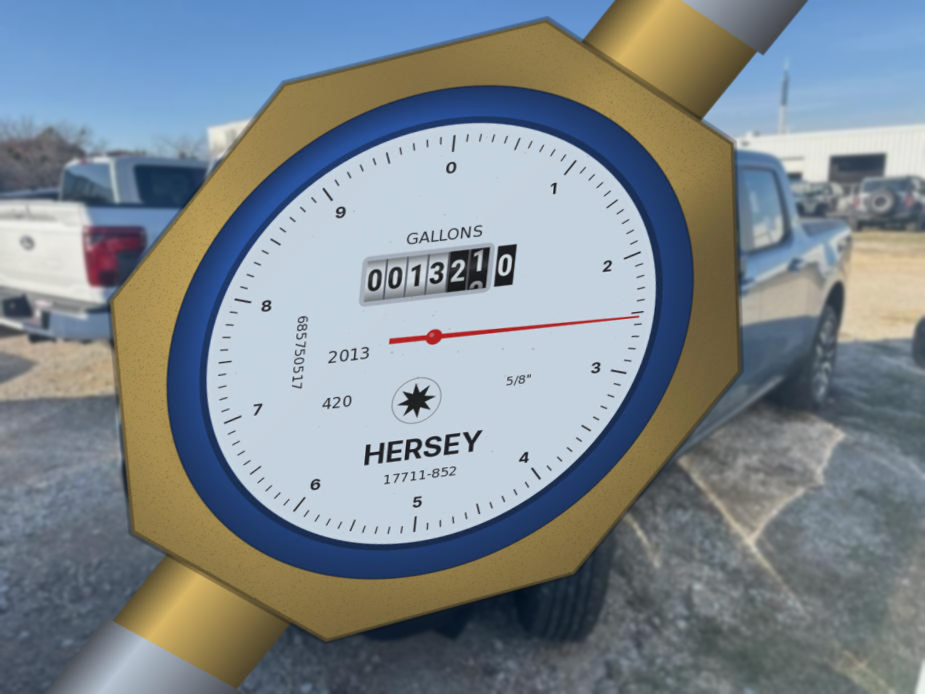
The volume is 13212.5 (gal)
